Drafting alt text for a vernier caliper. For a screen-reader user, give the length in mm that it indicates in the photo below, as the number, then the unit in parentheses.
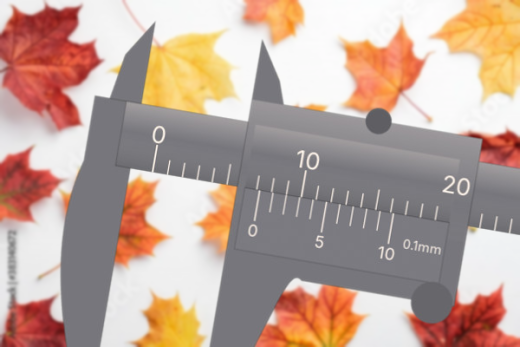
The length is 7.2 (mm)
